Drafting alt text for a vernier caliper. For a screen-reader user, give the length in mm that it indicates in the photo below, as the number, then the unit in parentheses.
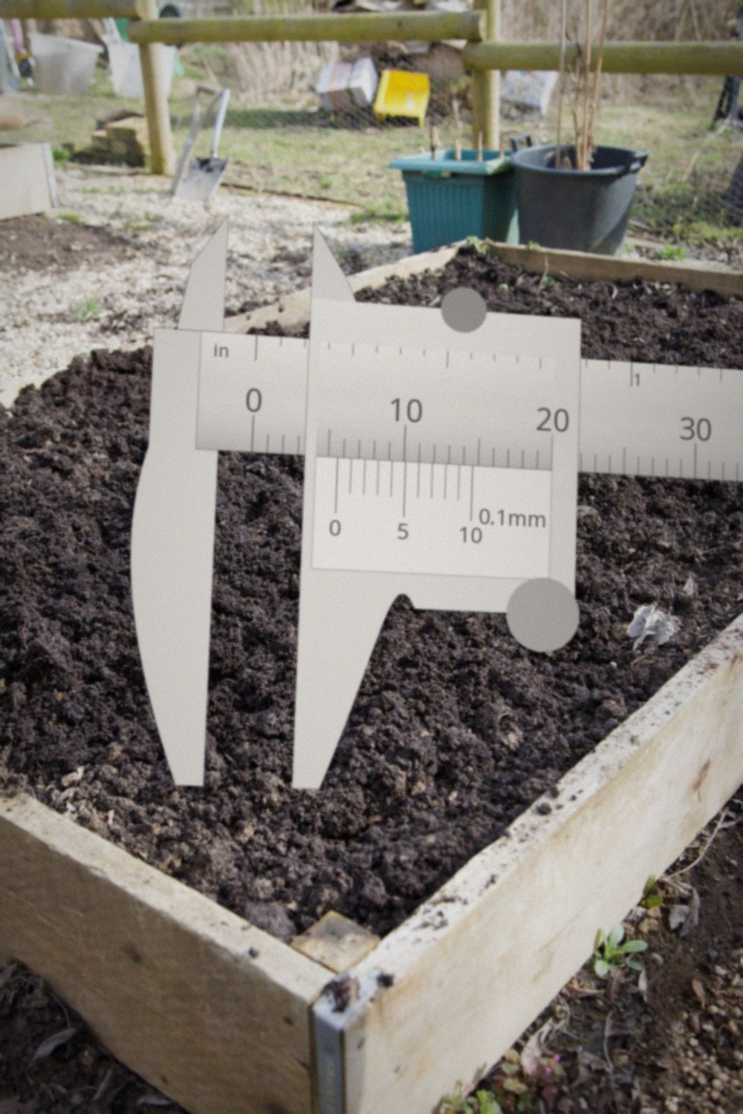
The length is 5.6 (mm)
